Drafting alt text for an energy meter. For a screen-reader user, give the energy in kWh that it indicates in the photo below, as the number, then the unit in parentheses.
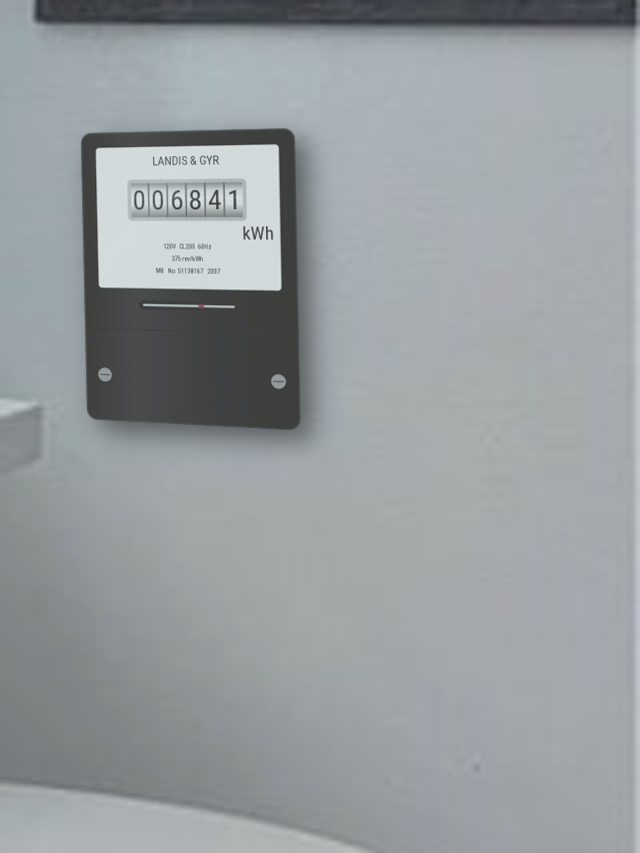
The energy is 6841 (kWh)
